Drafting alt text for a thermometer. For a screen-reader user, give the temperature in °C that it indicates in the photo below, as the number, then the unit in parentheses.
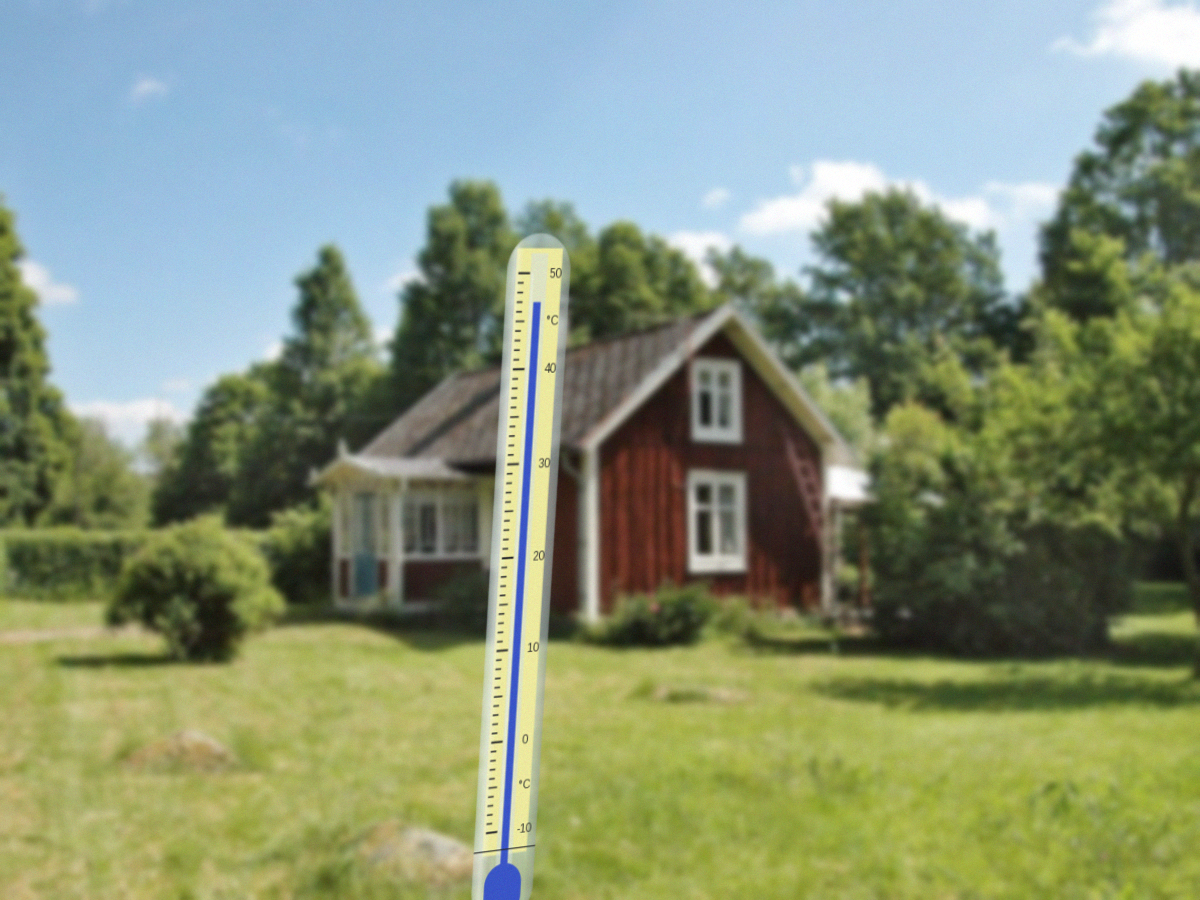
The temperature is 47 (°C)
